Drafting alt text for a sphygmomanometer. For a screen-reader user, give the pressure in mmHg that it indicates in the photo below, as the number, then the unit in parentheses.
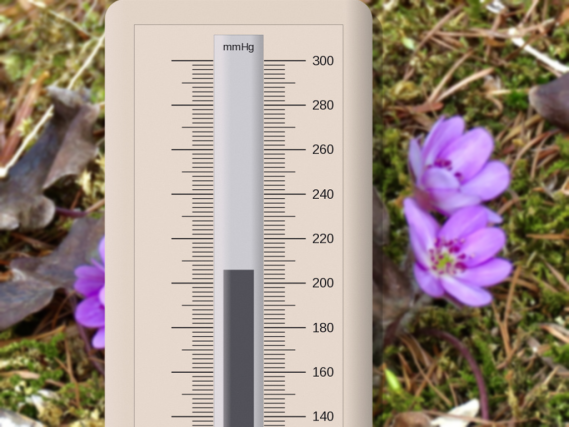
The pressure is 206 (mmHg)
